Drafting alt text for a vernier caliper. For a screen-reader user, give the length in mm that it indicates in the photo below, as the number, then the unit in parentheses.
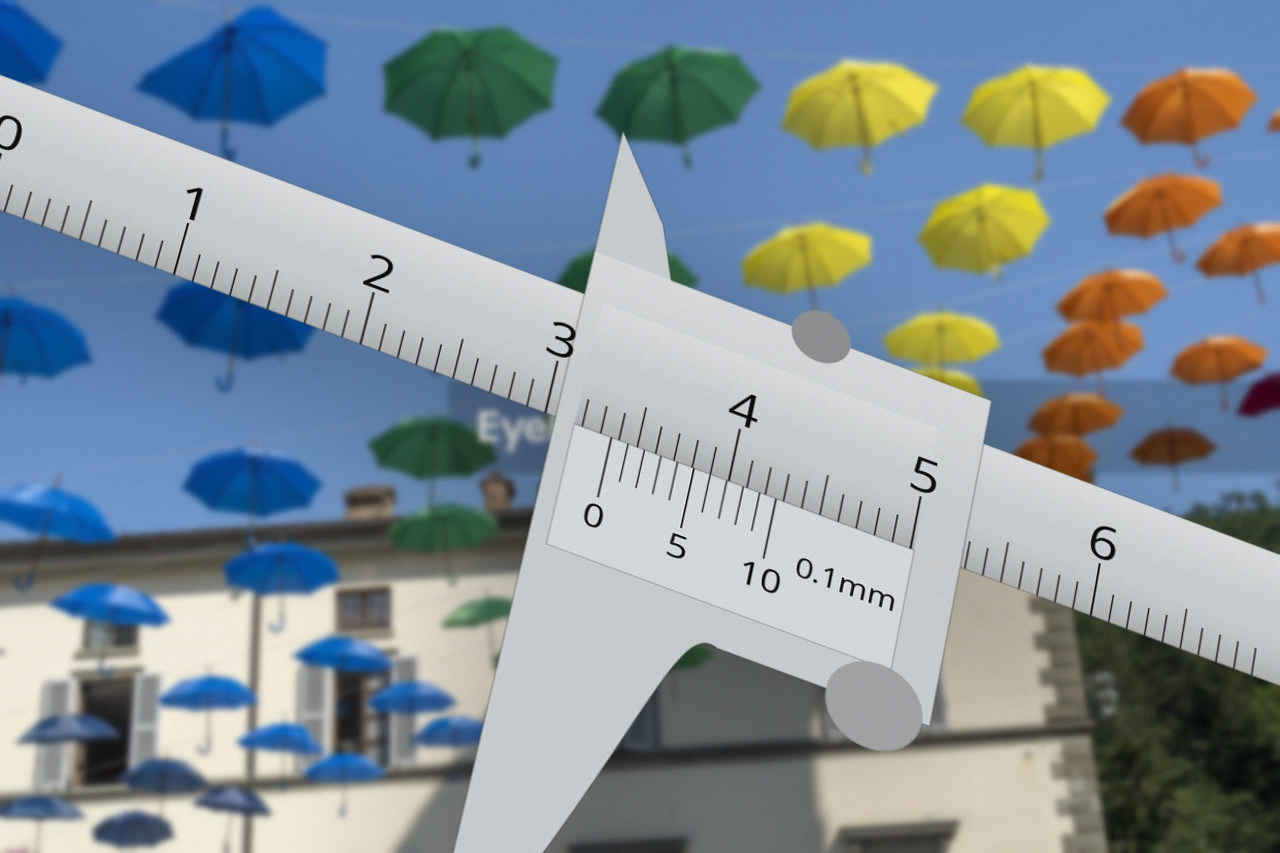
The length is 33.6 (mm)
